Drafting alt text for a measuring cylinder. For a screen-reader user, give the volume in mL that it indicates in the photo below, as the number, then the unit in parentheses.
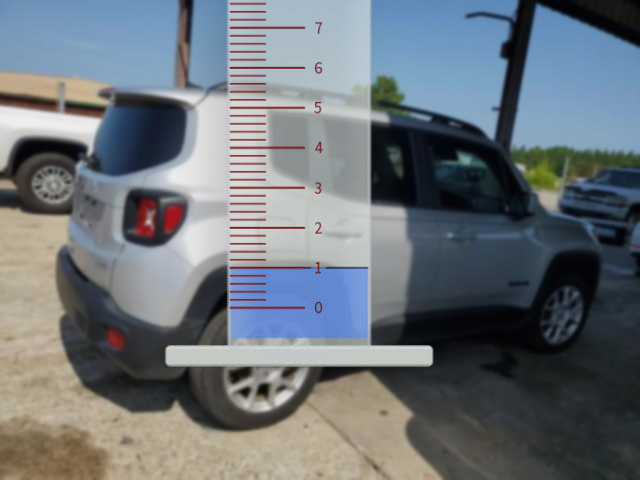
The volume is 1 (mL)
